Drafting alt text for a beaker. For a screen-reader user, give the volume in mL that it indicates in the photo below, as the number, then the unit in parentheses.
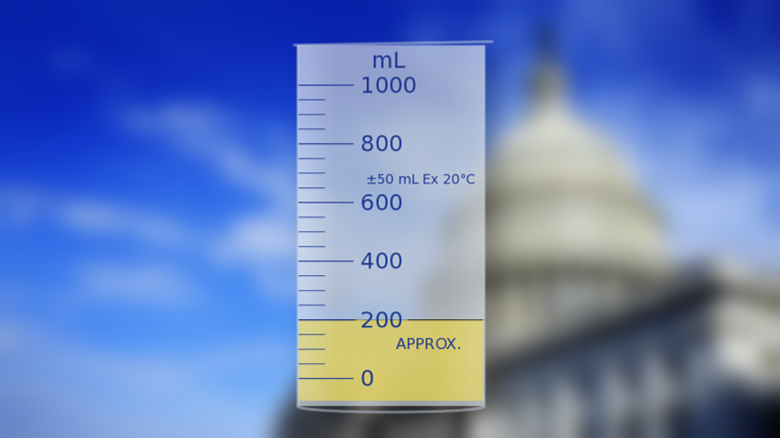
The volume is 200 (mL)
